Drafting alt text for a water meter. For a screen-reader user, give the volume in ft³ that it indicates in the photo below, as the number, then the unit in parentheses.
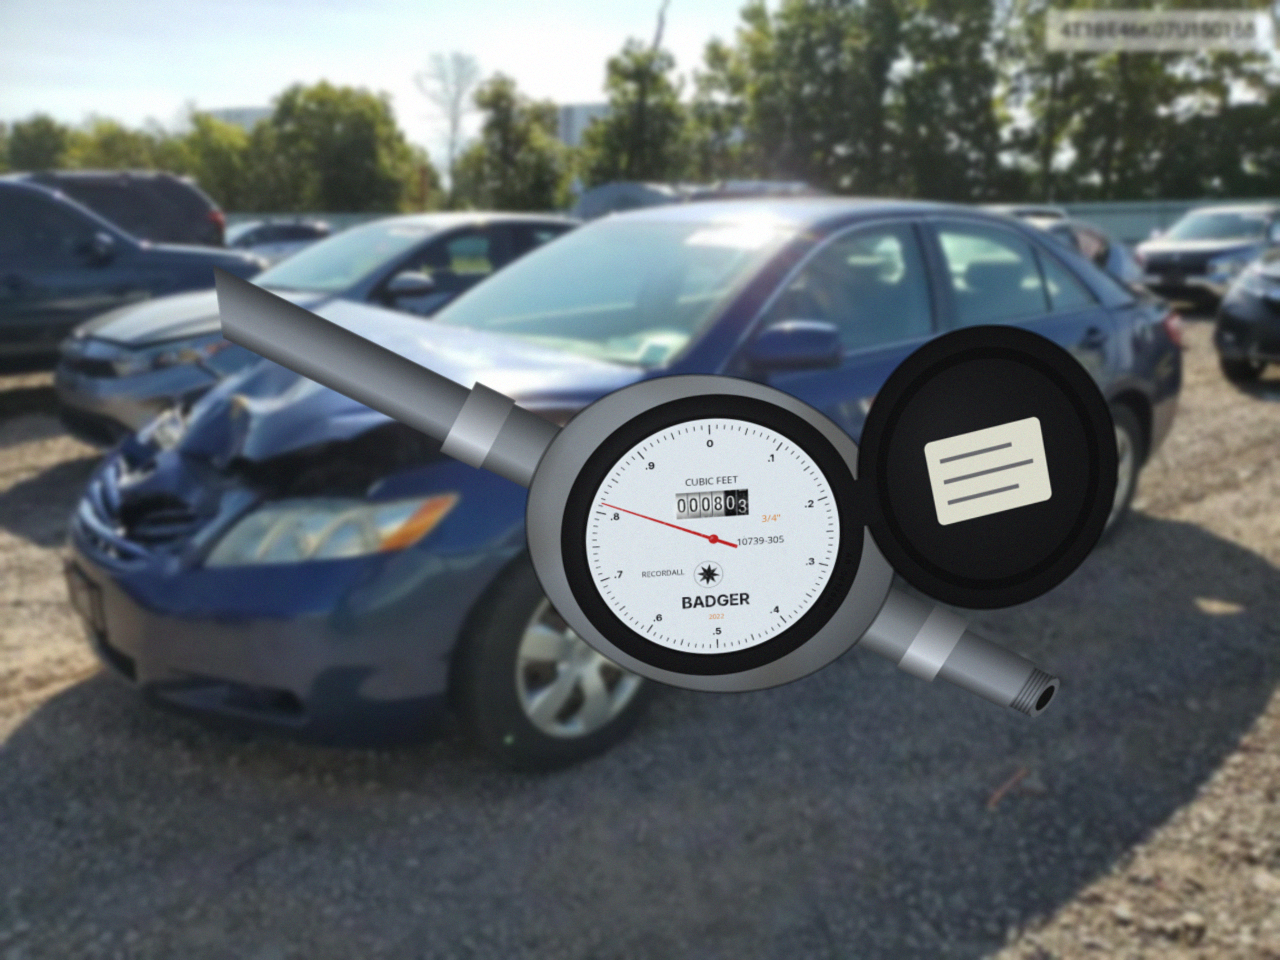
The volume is 802.81 (ft³)
